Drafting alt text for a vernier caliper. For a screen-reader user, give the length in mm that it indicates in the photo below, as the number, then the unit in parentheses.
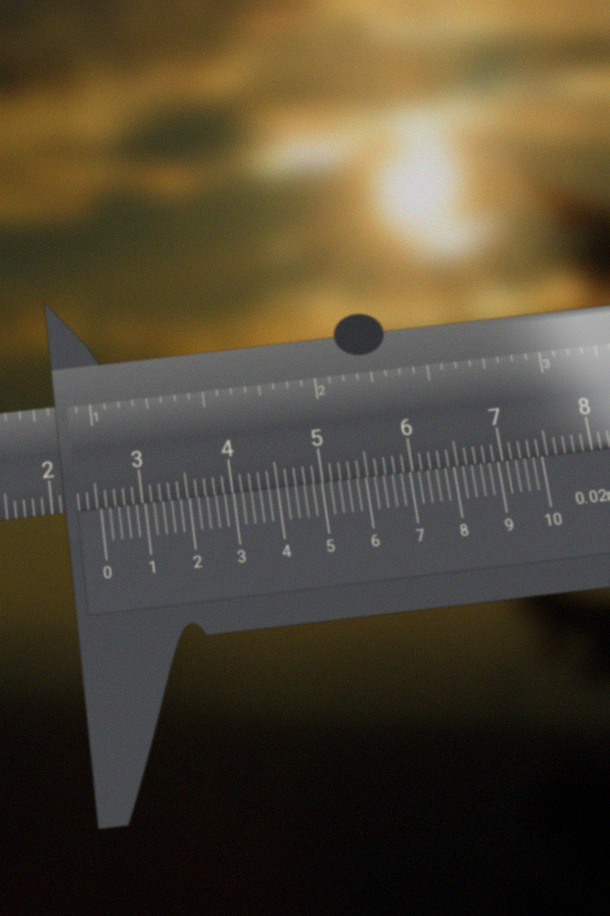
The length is 25.4 (mm)
